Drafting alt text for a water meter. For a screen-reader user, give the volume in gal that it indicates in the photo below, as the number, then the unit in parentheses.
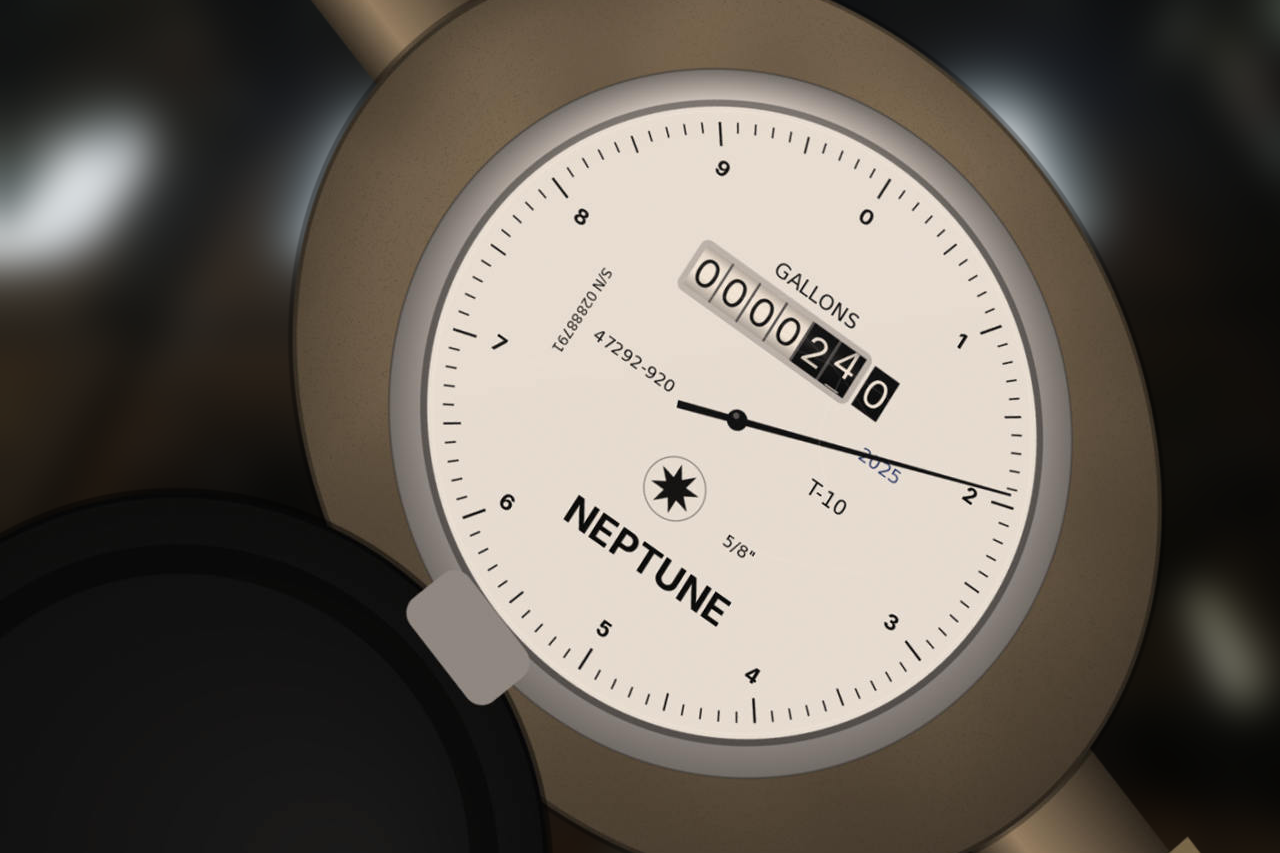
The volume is 241.9 (gal)
